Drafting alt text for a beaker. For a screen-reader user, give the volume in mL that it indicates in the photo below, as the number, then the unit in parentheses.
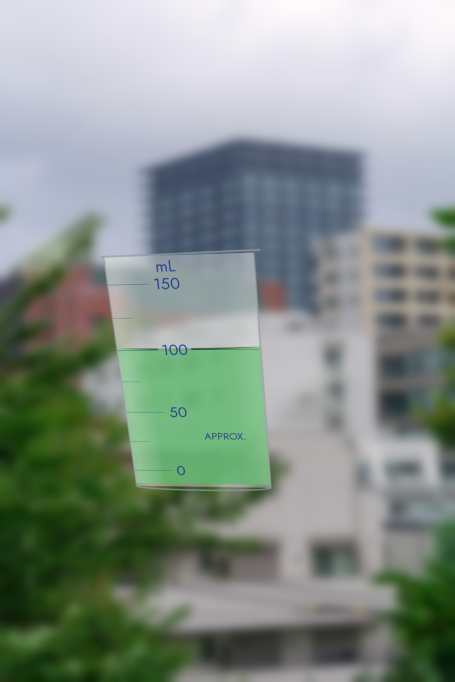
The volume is 100 (mL)
